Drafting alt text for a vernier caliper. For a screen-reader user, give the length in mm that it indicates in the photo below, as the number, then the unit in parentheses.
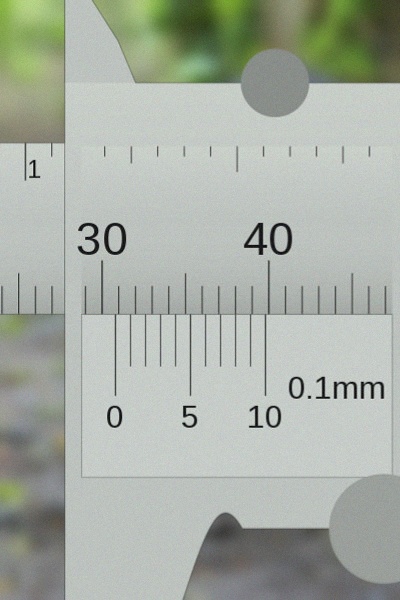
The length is 30.8 (mm)
